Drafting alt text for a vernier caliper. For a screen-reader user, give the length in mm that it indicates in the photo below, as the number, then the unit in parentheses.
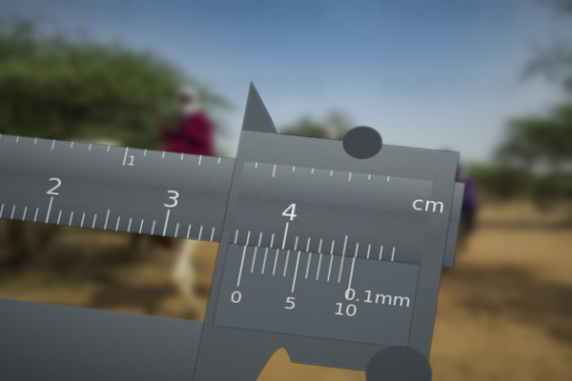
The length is 36.9 (mm)
